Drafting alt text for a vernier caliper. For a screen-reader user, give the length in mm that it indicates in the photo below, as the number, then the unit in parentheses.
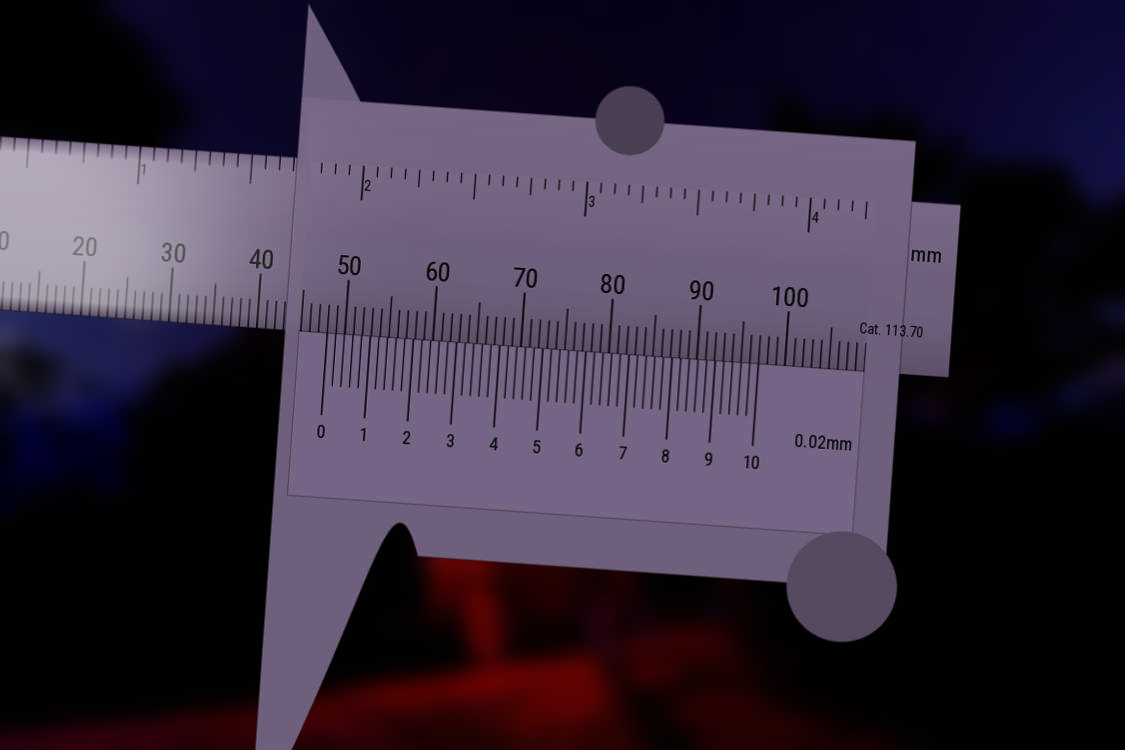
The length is 48.0 (mm)
